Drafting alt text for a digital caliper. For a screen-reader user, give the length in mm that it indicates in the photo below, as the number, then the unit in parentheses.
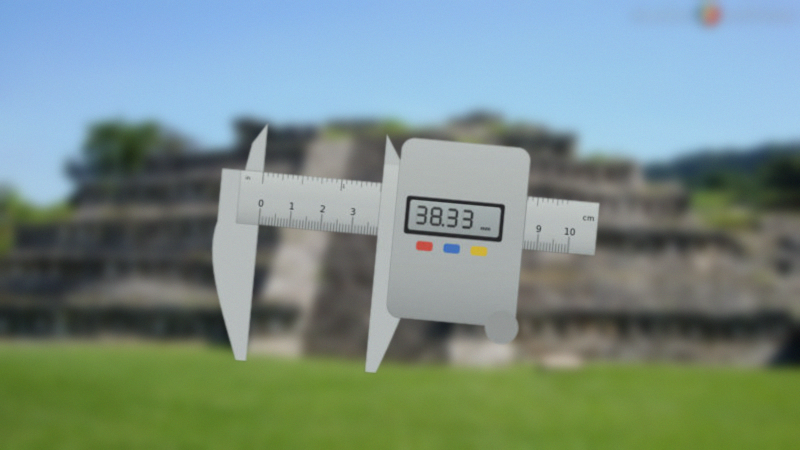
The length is 38.33 (mm)
